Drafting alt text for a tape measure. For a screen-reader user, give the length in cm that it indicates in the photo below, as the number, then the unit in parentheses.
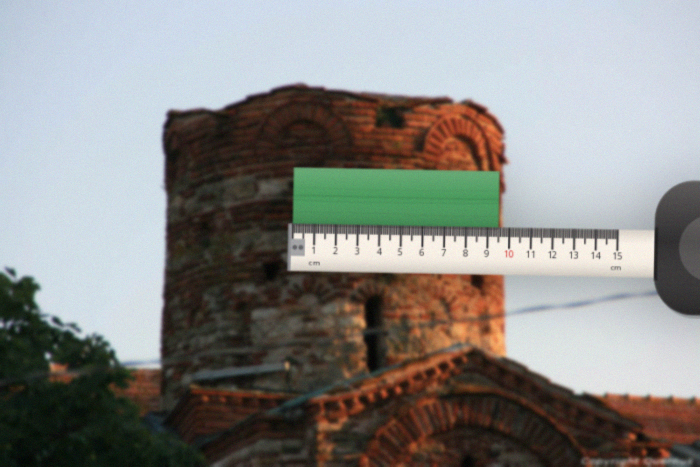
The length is 9.5 (cm)
